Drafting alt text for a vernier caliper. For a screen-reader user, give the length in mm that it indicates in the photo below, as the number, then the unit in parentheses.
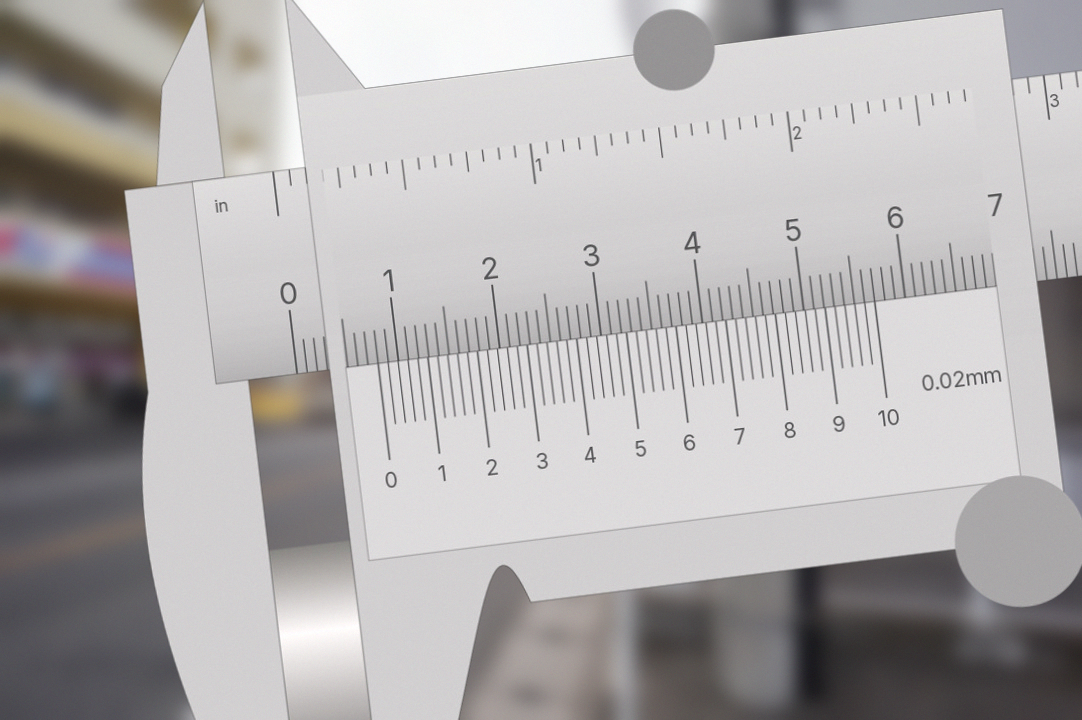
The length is 8.0 (mm)
